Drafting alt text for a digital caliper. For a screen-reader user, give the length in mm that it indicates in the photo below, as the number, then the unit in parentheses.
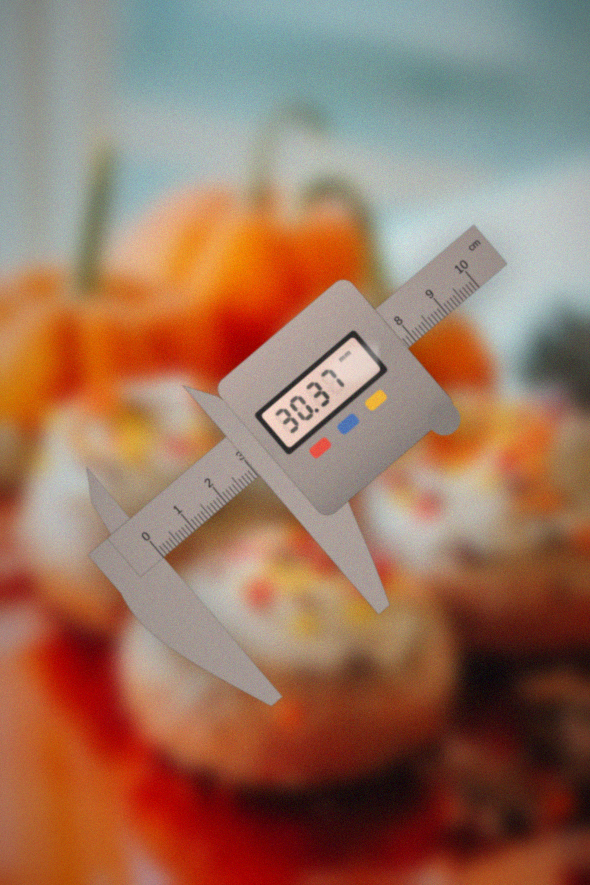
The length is 30.37 (mm)
